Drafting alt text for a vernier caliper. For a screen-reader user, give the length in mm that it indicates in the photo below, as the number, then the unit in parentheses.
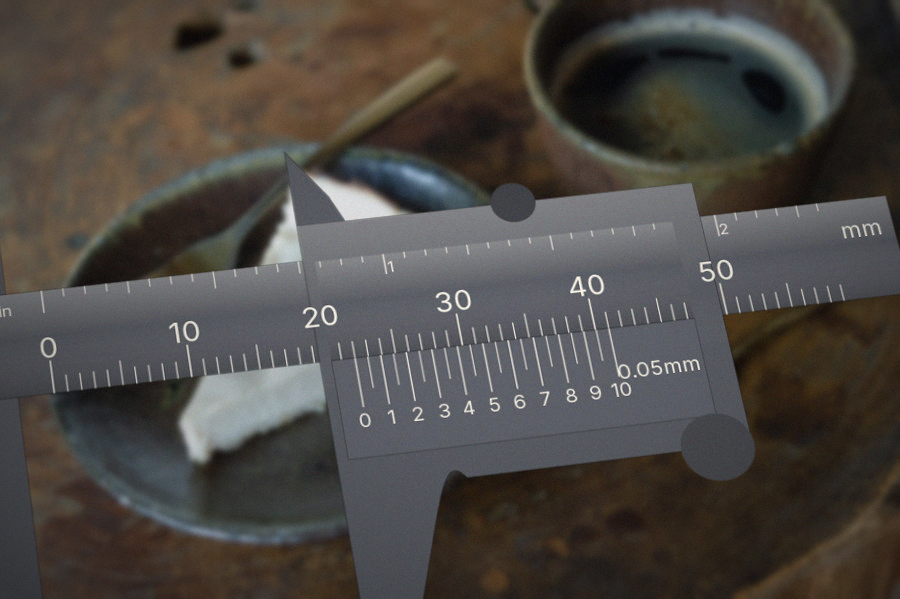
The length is 22.0 (mm)
